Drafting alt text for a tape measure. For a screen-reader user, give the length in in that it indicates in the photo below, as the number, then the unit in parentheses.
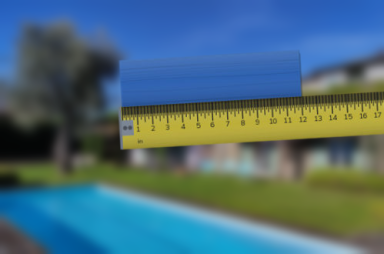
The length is 12 (in)
